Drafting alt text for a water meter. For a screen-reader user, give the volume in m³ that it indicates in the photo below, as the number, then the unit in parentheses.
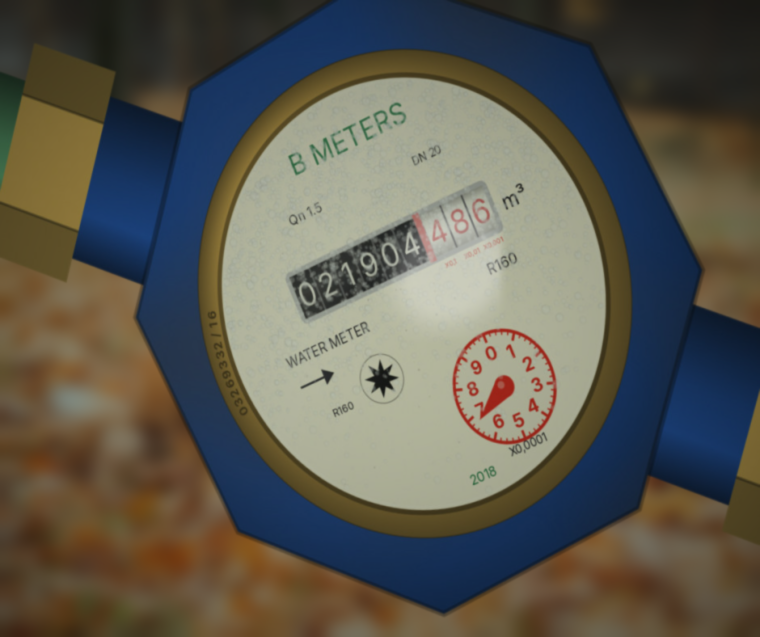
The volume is 21904.4866 (m³)
